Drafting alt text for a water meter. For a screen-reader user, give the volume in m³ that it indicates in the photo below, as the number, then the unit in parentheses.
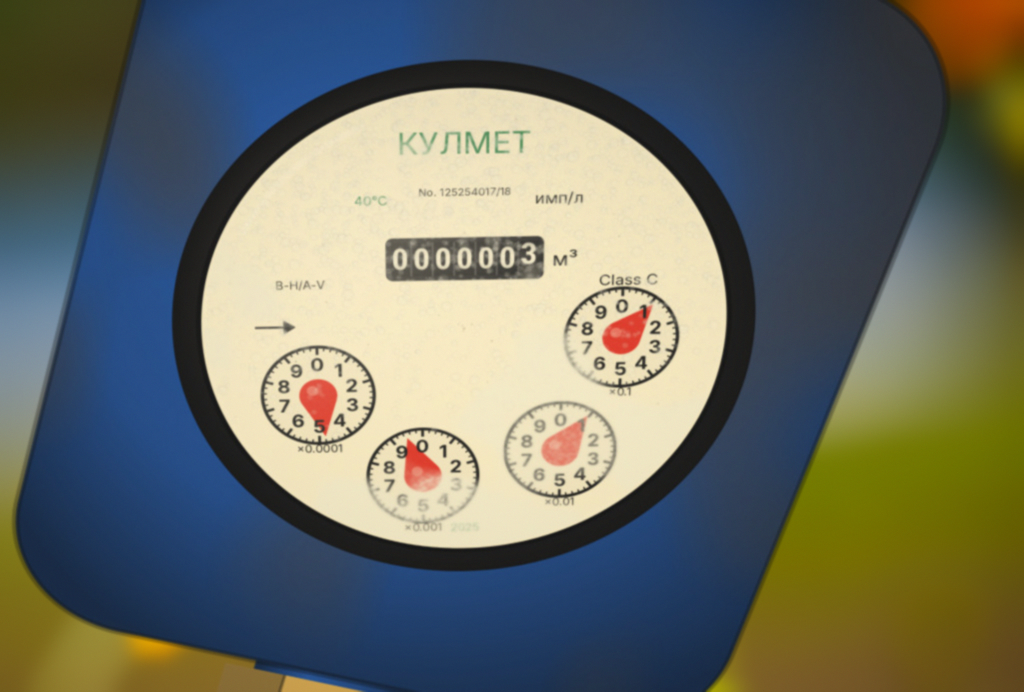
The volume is 3.1094 (m³)
